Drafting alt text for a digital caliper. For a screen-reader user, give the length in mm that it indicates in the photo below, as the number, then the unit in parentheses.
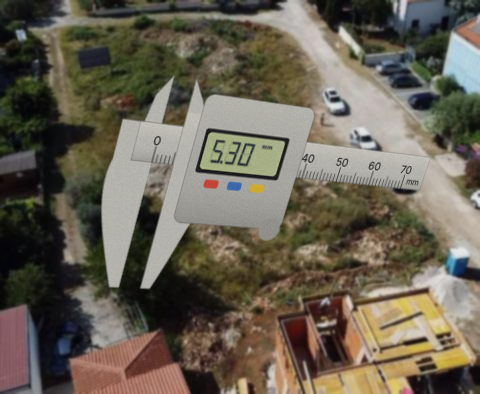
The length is 5.30 (mm)
